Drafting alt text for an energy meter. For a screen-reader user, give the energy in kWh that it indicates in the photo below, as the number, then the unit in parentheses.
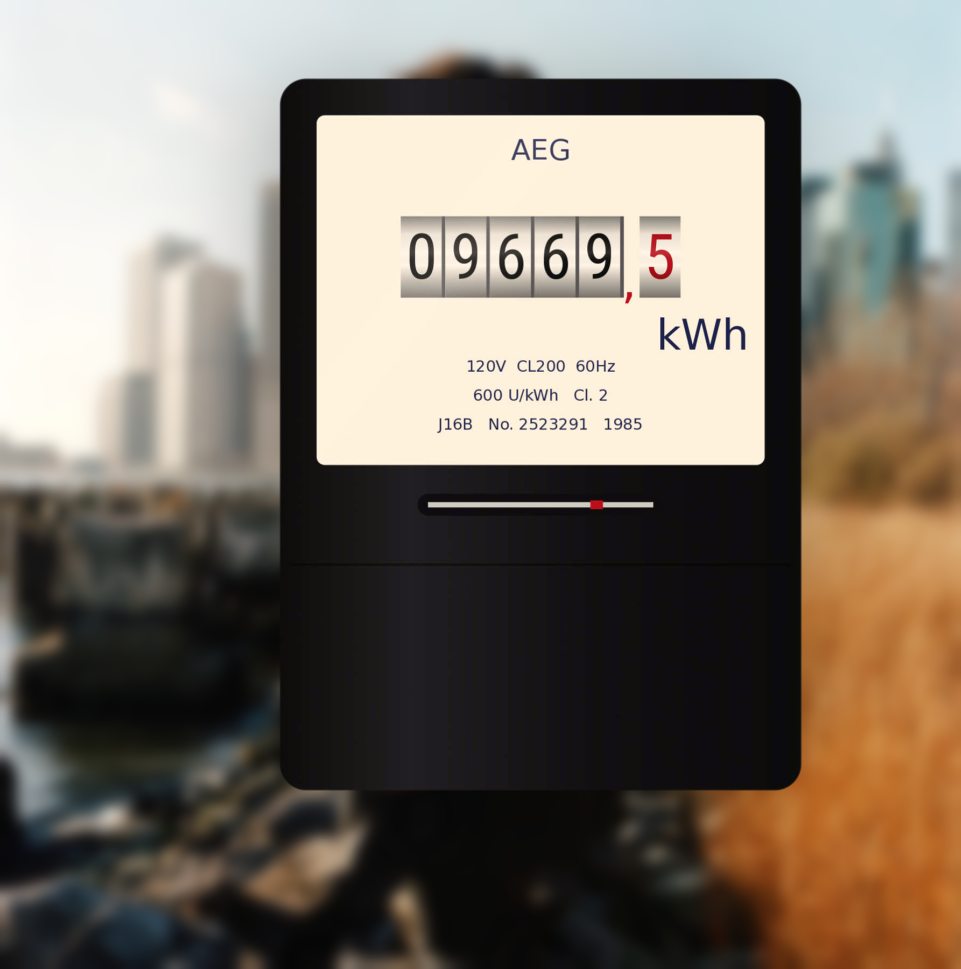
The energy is 9669.5 (kWh)
